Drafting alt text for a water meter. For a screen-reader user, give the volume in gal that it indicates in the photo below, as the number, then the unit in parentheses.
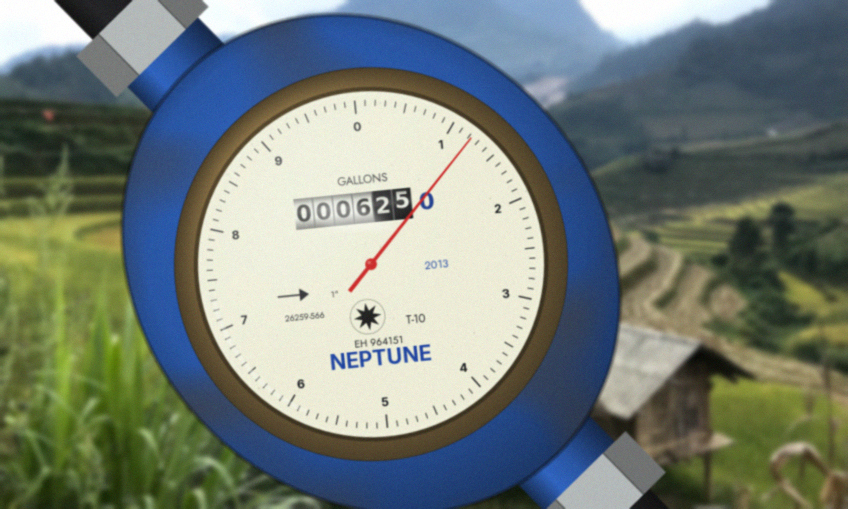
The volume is 6251.2 (gal)
